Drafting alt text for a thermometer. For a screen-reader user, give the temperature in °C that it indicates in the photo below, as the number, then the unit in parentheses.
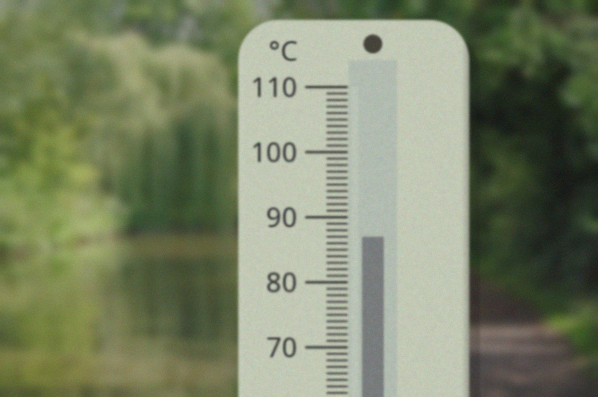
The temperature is 87 (°C)
